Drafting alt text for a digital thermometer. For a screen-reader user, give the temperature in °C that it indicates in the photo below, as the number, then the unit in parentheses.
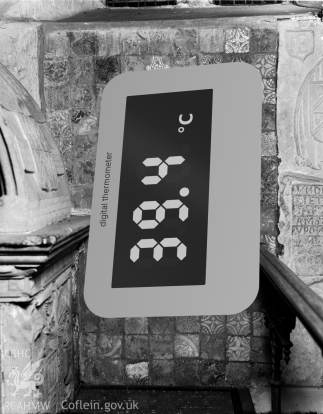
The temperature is 39.4 (°C)
